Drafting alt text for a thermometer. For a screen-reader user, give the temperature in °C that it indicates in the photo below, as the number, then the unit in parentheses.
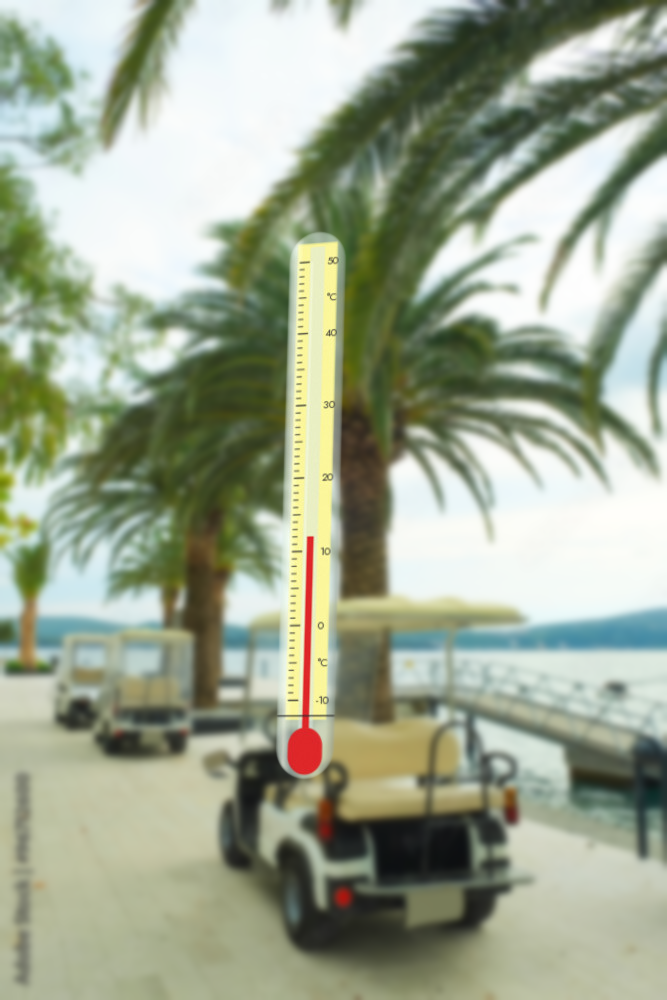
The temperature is 12 (°C)
